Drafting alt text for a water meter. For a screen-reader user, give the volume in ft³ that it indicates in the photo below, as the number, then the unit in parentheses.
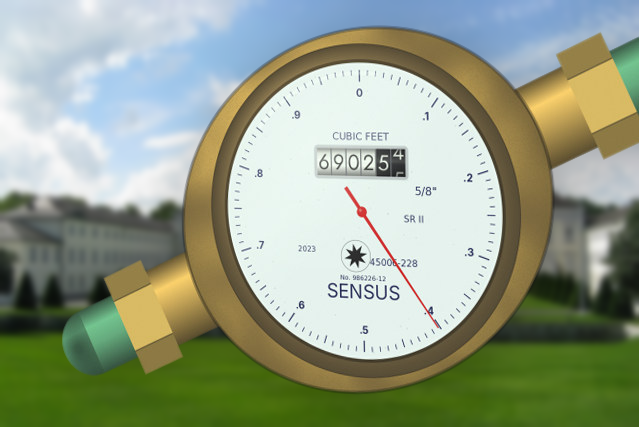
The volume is 690254.40 (ft³)
